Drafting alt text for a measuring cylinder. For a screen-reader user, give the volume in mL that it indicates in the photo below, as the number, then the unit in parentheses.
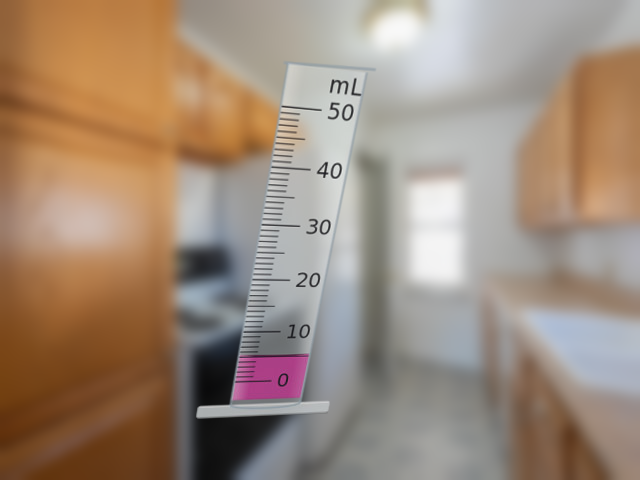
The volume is 5 (mL)
